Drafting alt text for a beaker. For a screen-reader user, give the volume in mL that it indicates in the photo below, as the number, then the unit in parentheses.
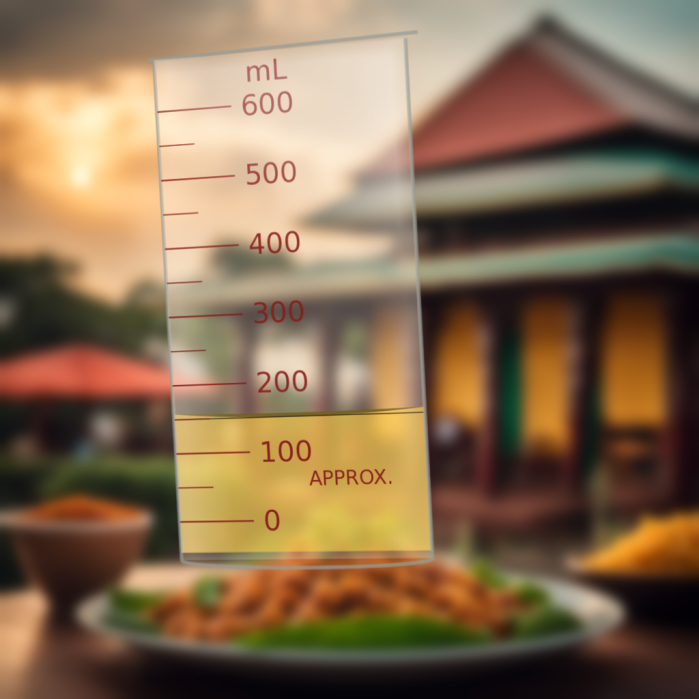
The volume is 150 (mL)
